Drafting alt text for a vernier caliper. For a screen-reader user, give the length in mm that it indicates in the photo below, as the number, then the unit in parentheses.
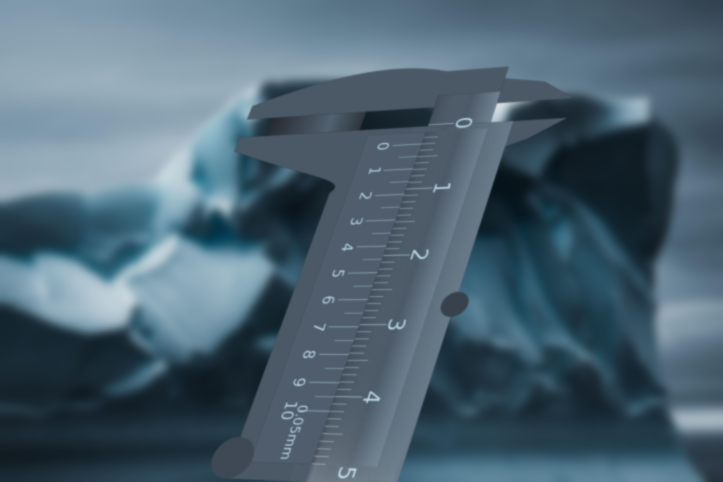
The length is 3.0 (mm)
